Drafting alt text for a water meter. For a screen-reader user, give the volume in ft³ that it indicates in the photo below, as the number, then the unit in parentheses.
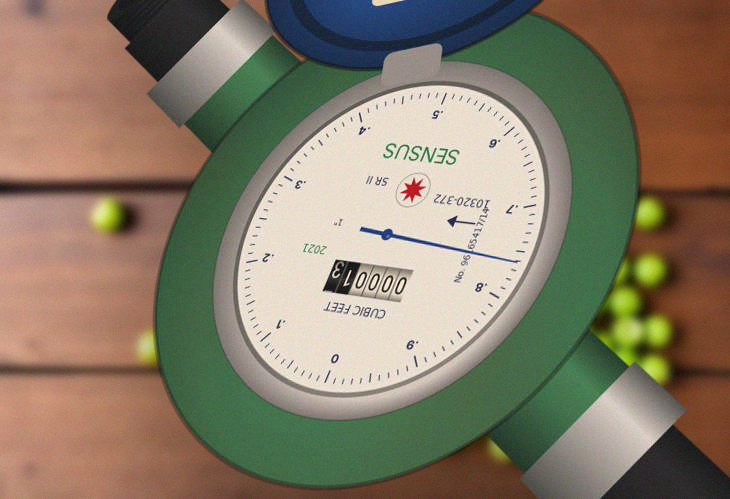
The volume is 12.76 (ft³)
